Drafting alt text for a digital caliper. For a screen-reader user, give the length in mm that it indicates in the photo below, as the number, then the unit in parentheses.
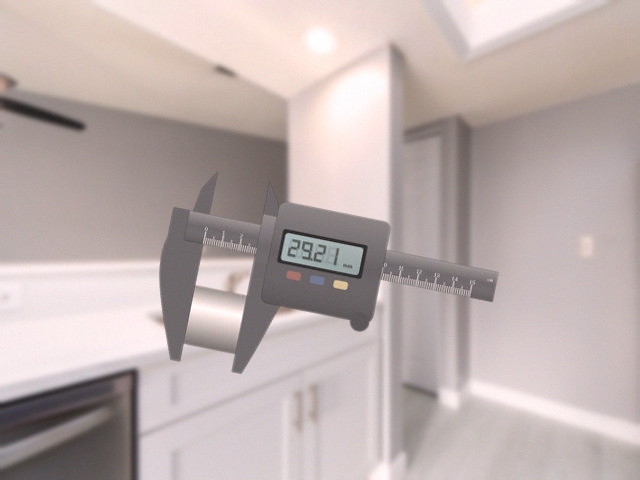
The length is 29.21 (mm)
